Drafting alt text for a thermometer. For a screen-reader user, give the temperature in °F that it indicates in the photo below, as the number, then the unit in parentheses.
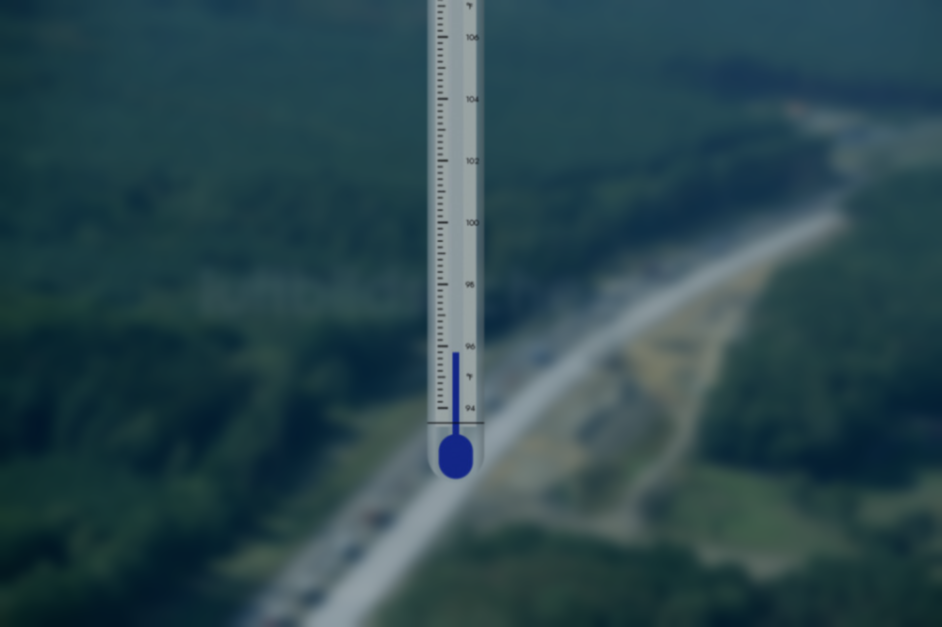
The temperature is 95.8 (°F)
